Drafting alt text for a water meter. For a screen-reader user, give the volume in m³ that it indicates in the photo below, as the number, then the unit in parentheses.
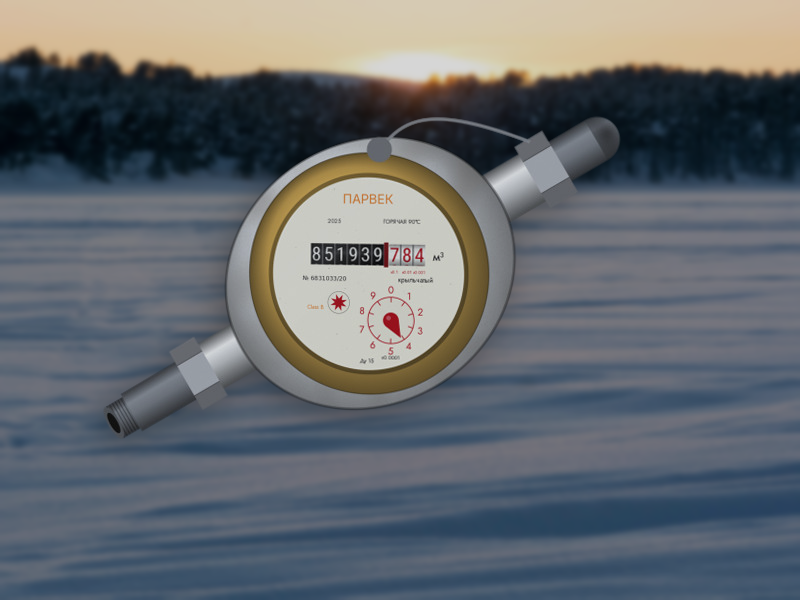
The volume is 851939.7844 (m³)
